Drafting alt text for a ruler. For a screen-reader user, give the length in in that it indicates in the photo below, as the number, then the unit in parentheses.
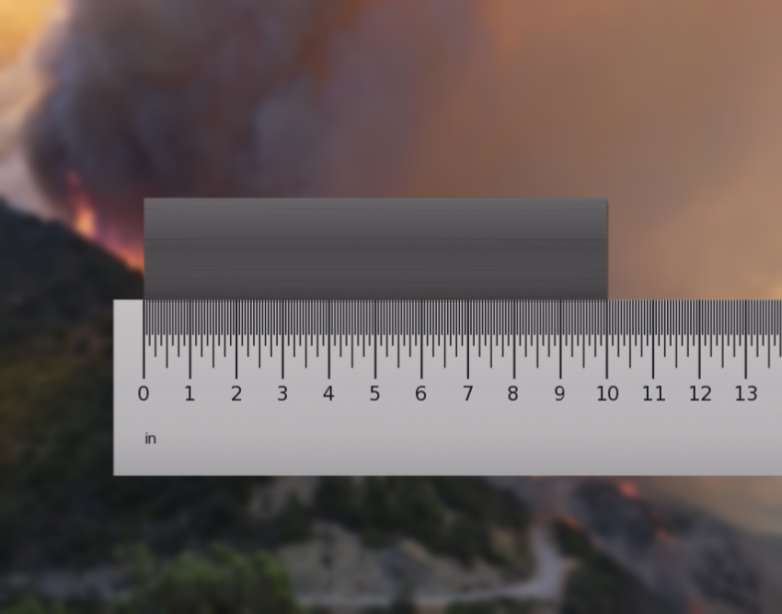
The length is 10 (in)
